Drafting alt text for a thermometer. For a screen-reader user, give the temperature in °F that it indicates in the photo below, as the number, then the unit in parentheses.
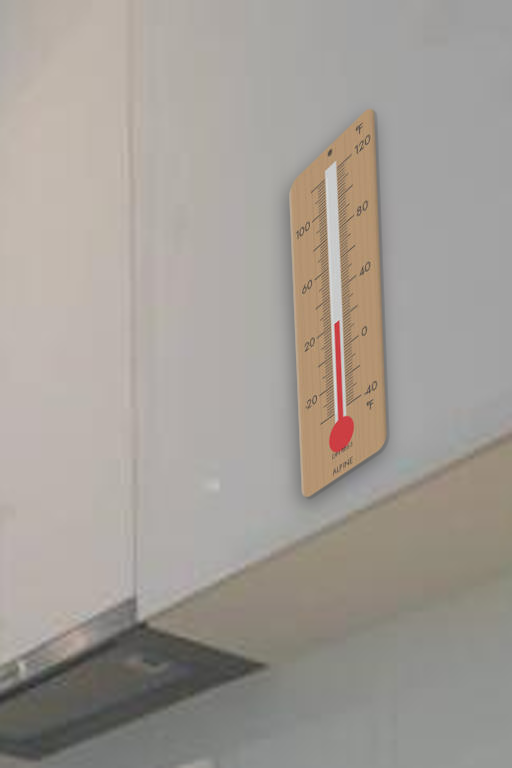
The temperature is 20 (°F)
